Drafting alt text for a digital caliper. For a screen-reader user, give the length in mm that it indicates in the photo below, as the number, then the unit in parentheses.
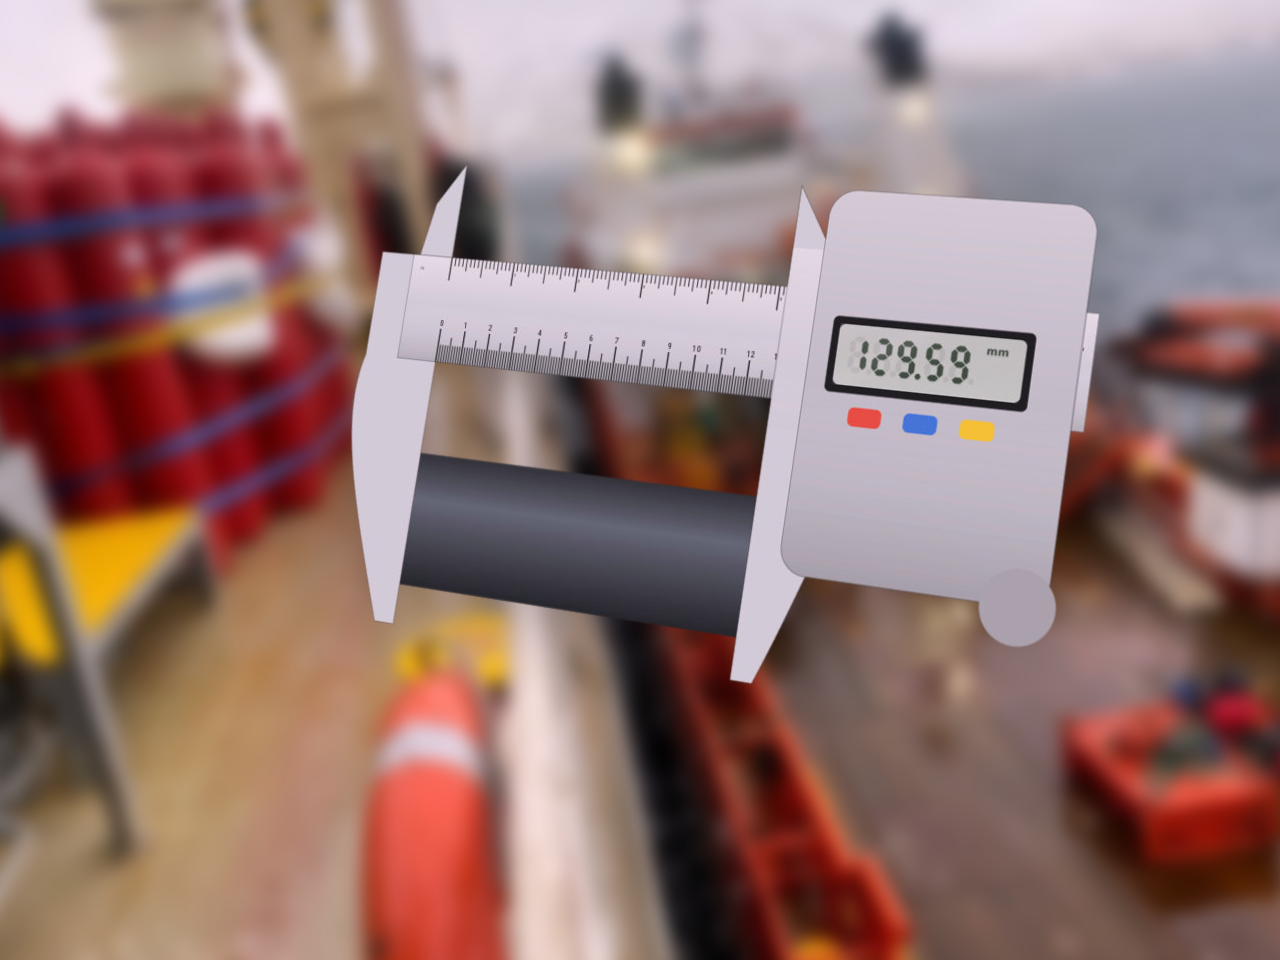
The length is 129.59 (mm)
